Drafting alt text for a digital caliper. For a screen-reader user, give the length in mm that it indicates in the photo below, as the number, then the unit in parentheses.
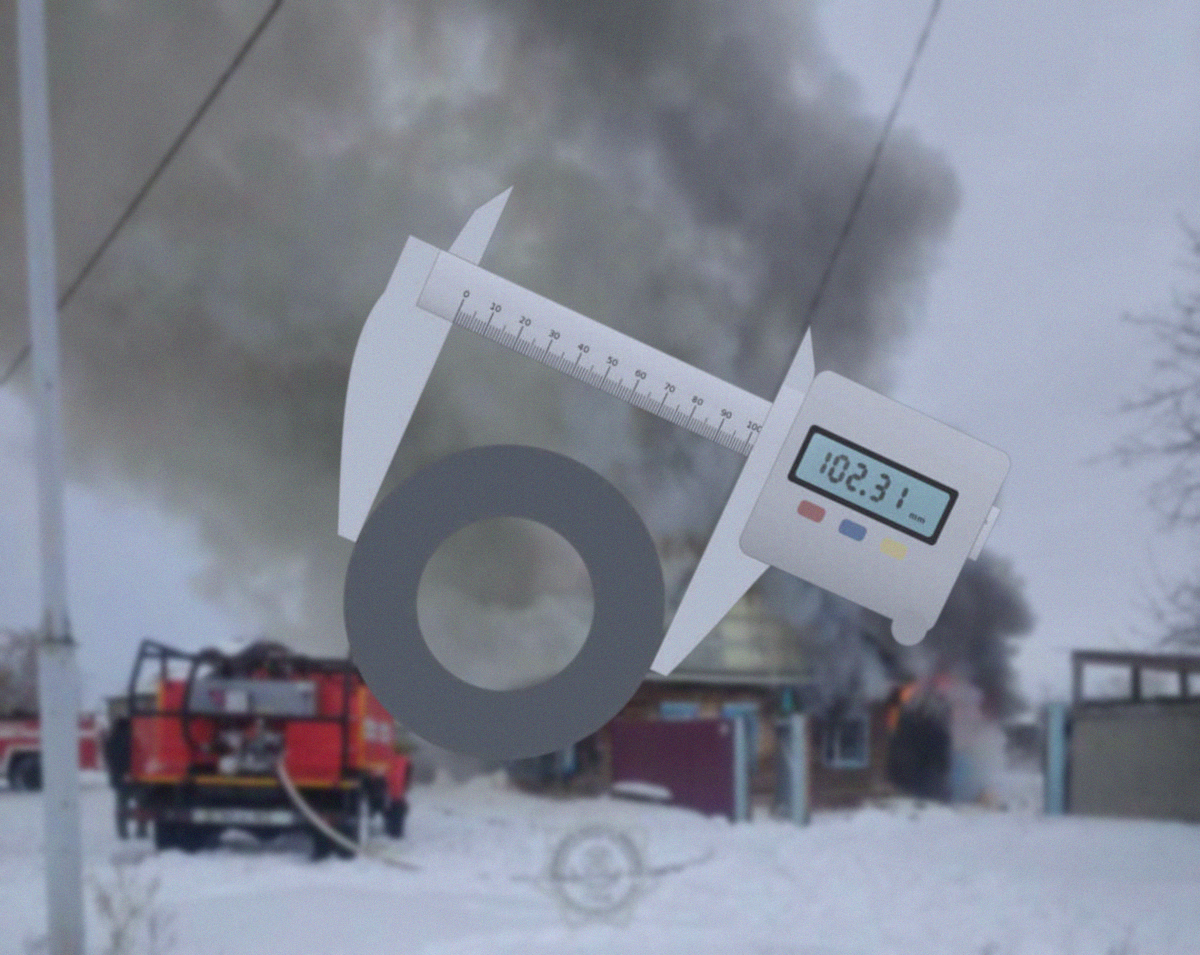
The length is 102.31 (mm)
